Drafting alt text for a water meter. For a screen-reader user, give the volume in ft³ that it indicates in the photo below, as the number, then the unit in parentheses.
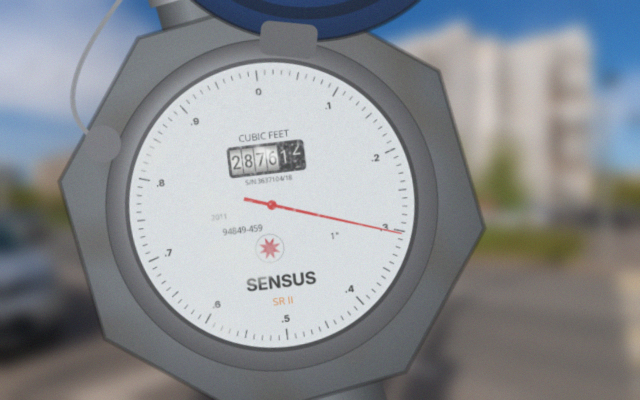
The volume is 287612.30 (ft³)
